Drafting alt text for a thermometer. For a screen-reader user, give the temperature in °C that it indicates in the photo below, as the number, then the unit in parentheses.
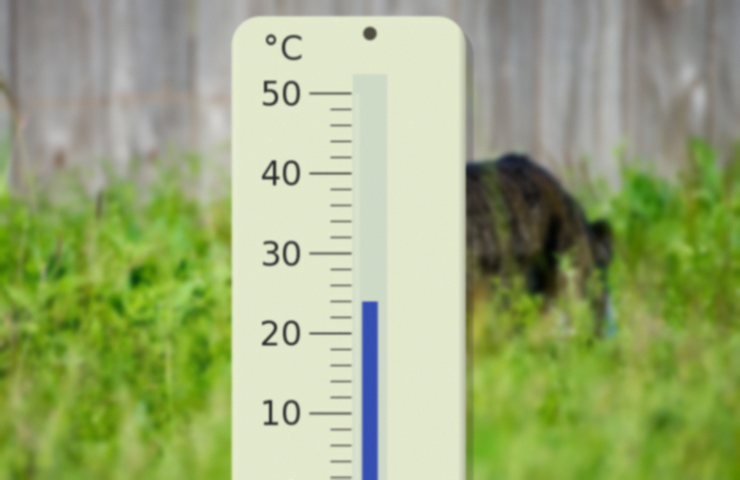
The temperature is 24 (°C)
